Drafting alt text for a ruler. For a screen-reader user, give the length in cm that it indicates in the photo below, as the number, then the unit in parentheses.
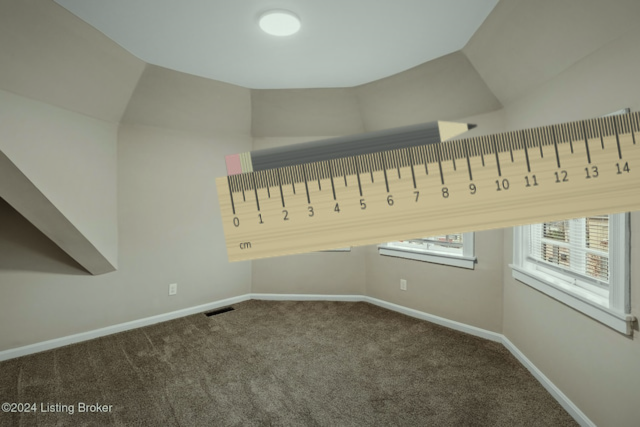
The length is 9.5 (cm)
